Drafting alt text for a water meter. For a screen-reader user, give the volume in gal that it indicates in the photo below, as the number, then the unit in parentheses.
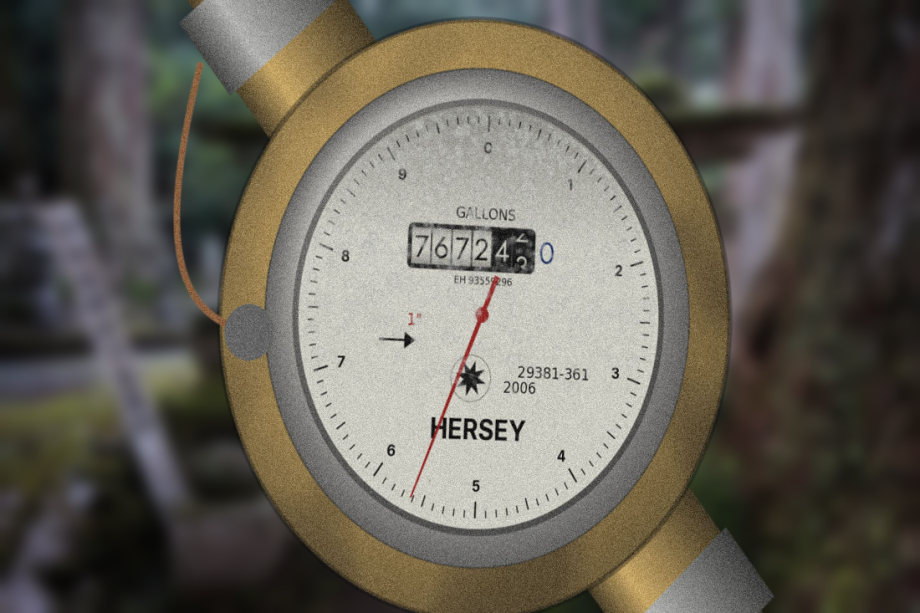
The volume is 7672425.6 (gal)
